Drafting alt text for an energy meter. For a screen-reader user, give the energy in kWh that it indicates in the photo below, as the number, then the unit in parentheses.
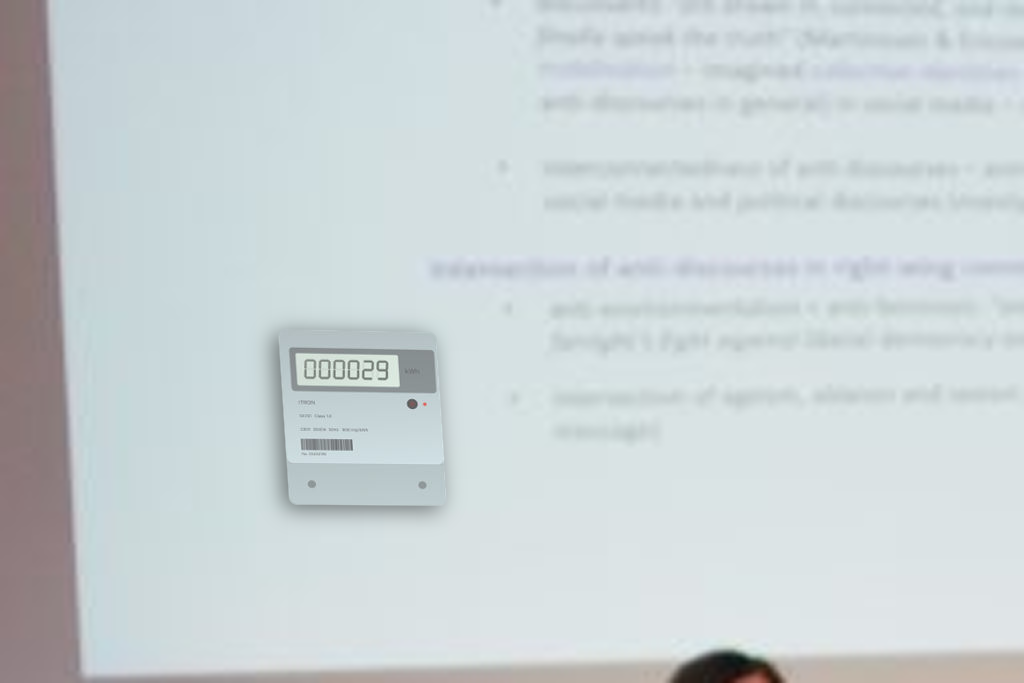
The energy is 29 (kWh)
